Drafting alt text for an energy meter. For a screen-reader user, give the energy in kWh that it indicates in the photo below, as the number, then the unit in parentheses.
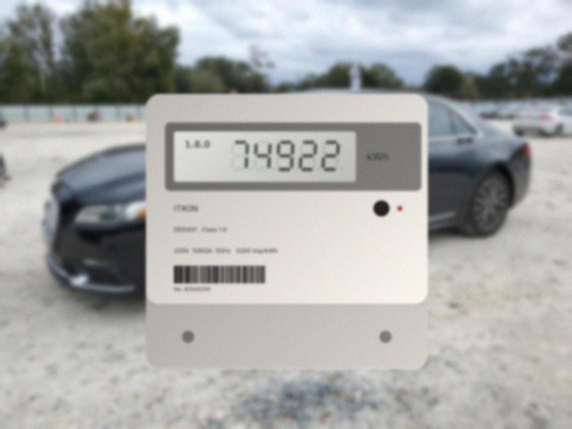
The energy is 74922 (kWh)
